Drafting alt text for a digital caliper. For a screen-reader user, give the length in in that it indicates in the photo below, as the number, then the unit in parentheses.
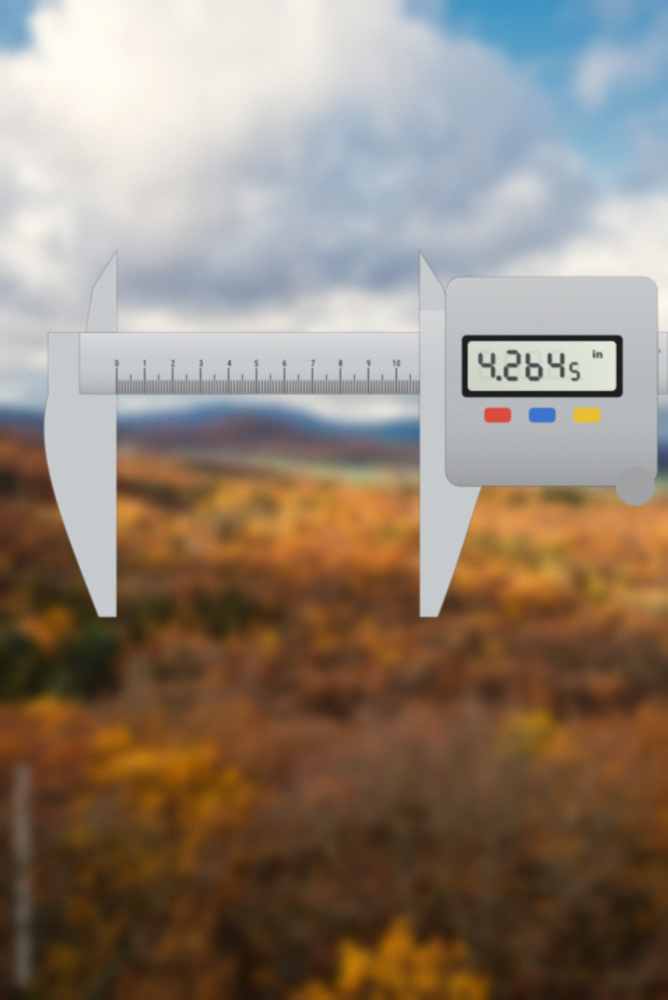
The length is 4.2645 (in)
